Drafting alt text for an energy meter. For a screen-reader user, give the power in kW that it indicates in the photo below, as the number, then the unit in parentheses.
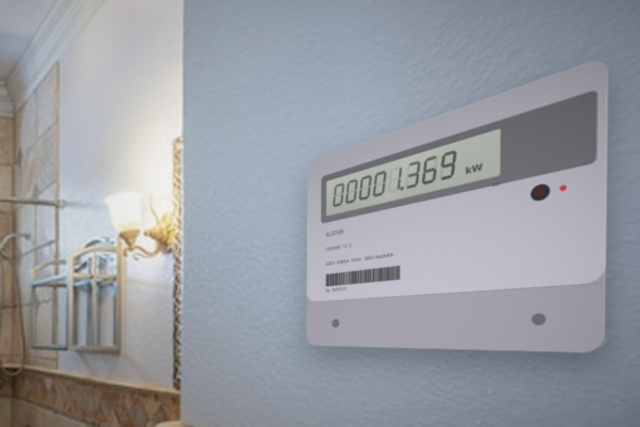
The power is 1.369 (kW)
